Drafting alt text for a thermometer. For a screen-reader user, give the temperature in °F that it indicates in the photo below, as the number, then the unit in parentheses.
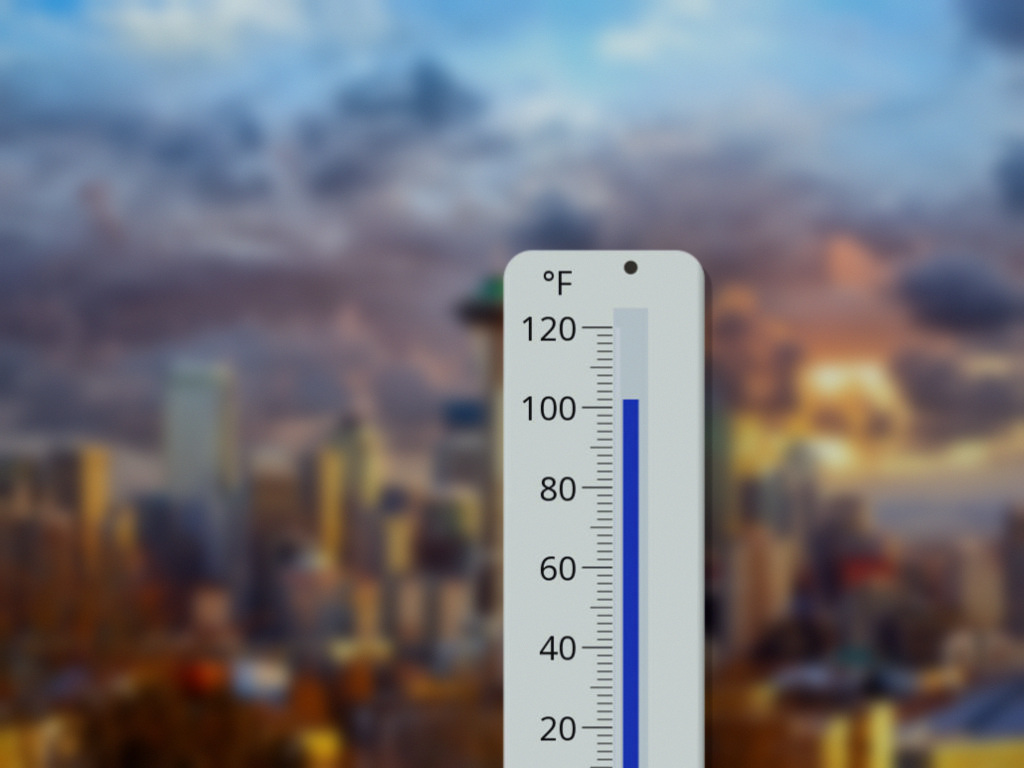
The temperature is 102 (°F)
